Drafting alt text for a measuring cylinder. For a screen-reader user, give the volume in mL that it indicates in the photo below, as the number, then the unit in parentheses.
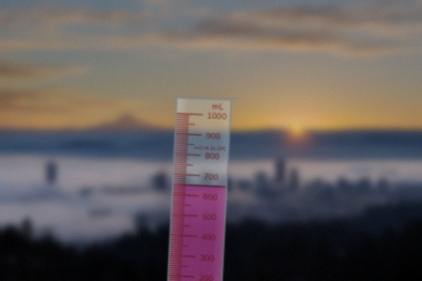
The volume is 650 (mL)
